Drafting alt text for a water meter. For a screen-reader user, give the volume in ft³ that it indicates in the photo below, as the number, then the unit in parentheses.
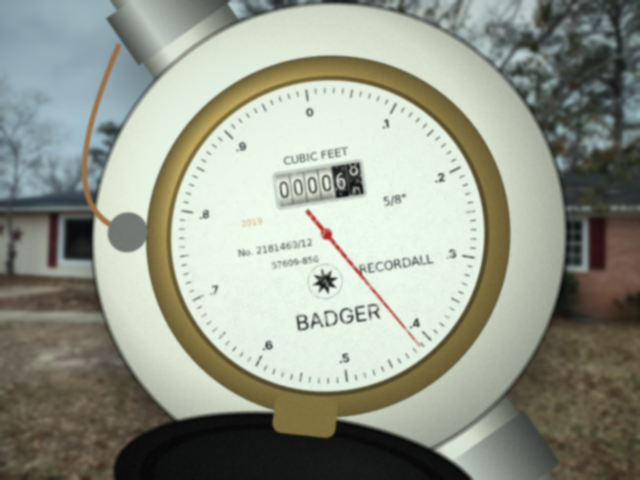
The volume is 68.41 (ft³)
